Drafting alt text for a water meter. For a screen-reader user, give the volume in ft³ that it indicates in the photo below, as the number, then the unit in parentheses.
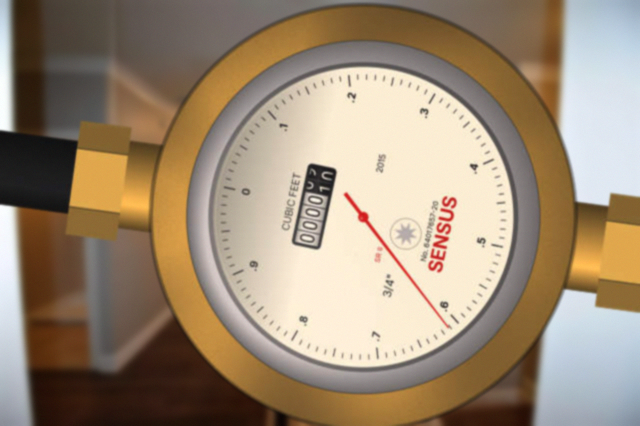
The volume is 9.61 (ft³)
